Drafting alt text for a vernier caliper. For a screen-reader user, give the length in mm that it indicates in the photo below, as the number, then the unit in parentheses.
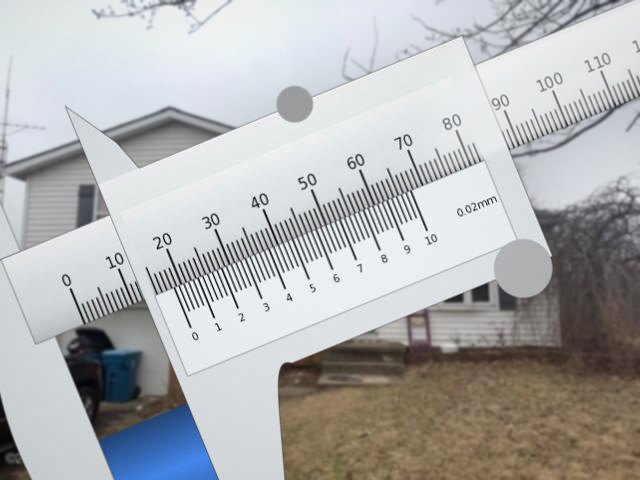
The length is 18.5 (mm)
